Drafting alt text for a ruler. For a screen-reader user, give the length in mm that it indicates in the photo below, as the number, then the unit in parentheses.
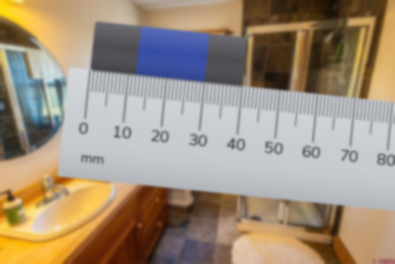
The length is 40 (mm)
